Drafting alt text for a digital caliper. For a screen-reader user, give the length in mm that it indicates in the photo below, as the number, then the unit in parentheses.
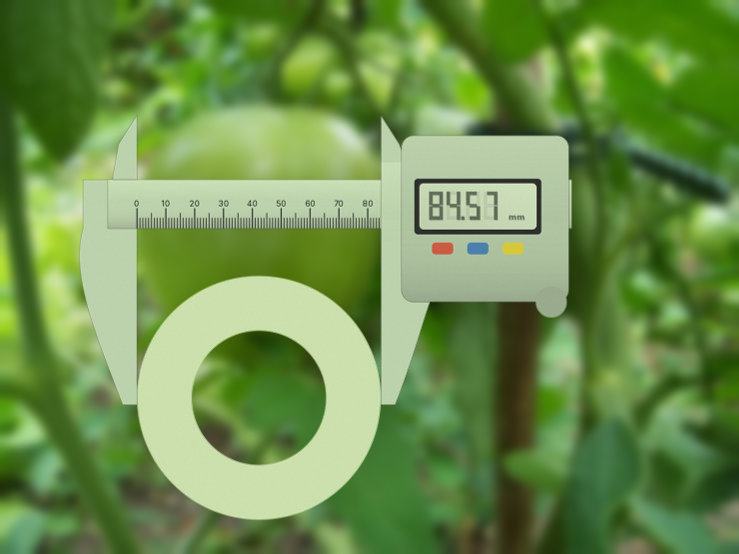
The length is 84.57 (mm)
